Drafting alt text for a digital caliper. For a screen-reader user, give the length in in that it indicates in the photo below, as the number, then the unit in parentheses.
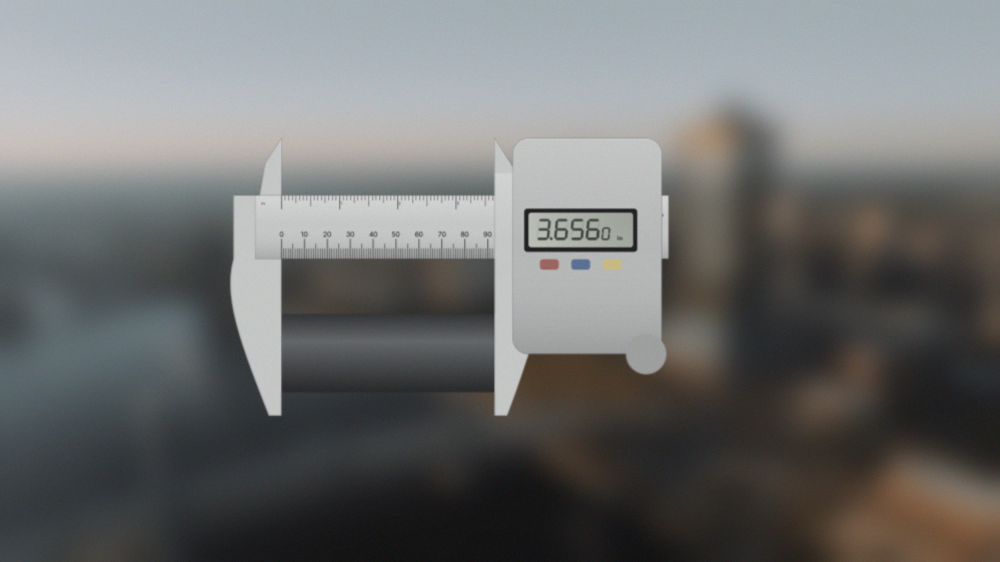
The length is 3.6560 (in)
